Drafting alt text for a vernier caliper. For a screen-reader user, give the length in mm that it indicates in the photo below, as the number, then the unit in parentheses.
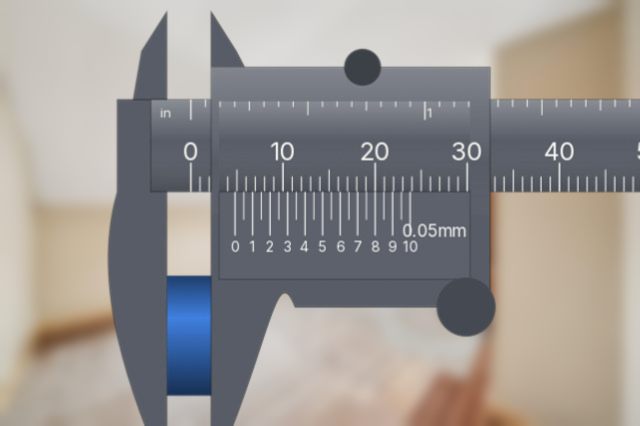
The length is 4.8 (mm)
